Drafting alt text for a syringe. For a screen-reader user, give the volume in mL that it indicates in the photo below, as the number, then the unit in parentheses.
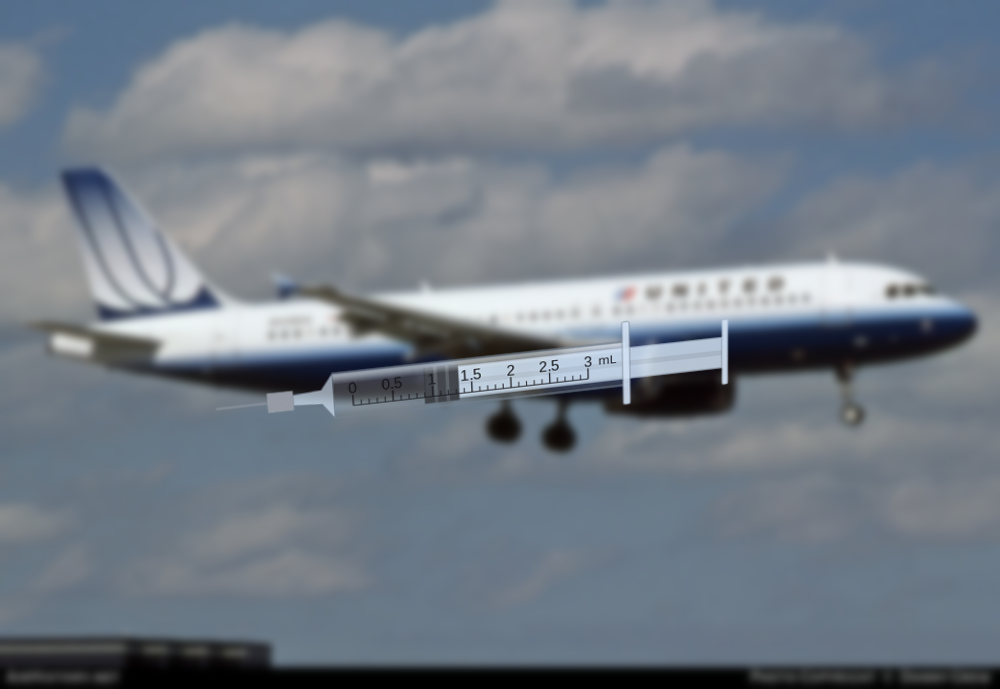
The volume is 0.9 (mL)
